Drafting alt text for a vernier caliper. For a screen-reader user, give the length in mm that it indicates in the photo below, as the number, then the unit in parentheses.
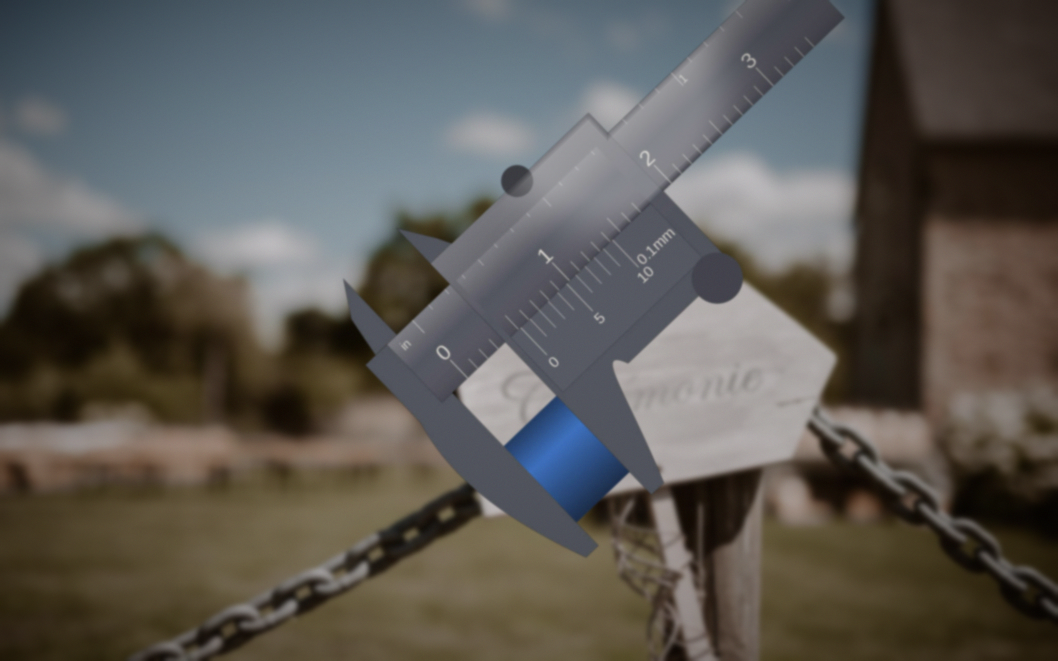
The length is 5.2 (mm)
